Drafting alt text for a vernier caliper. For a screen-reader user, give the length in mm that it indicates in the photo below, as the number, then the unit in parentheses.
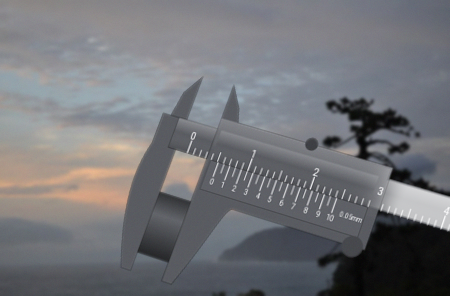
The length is 5.2 (mm)
